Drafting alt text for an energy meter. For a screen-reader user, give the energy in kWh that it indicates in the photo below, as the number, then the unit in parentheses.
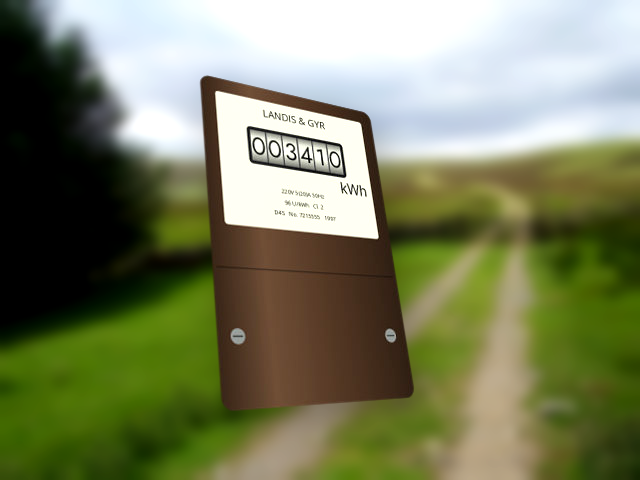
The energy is 3410 (kWh)
